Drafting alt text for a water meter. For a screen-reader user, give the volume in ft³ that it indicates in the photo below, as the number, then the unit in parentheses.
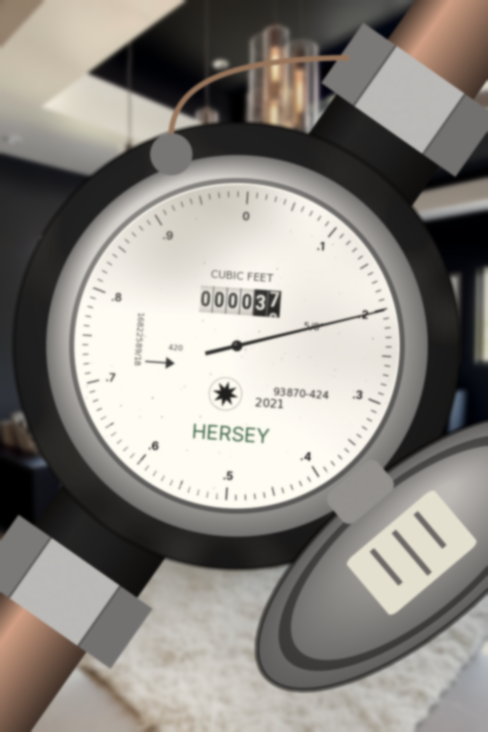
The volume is 37.20 (ft³)
